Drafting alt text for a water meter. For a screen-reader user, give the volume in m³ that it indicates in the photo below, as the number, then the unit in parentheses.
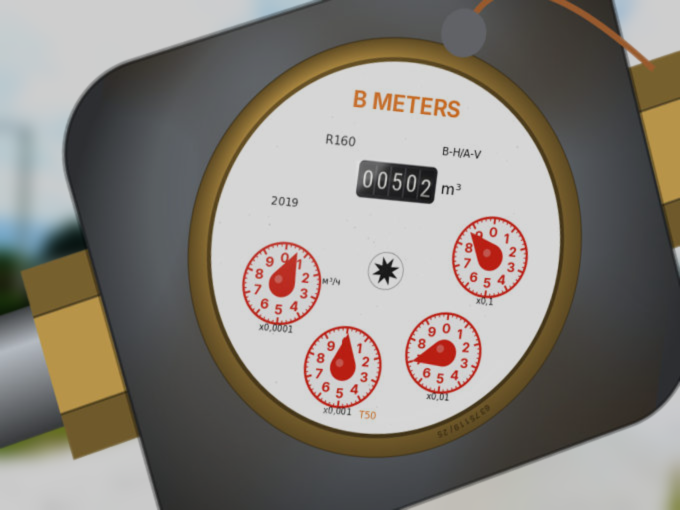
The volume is 501.8700 (m³)
